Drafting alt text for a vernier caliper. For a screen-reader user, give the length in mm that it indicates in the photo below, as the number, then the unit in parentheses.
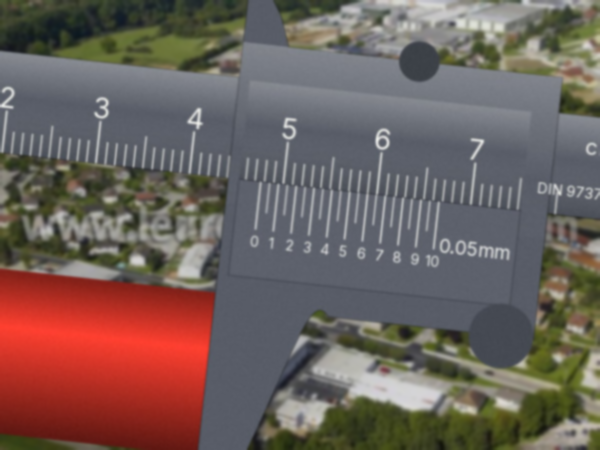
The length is 47.6 (mm)
